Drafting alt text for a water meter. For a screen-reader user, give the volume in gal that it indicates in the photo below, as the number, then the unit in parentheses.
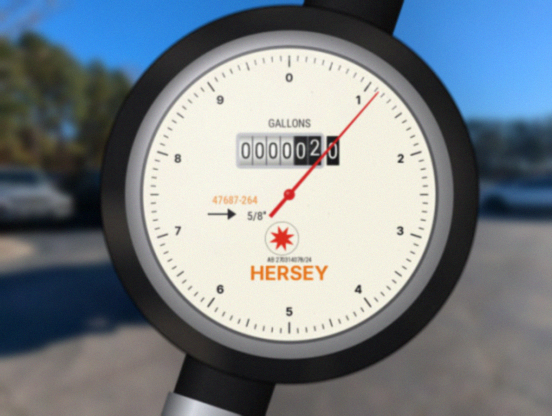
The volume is 21.1 (gal)
